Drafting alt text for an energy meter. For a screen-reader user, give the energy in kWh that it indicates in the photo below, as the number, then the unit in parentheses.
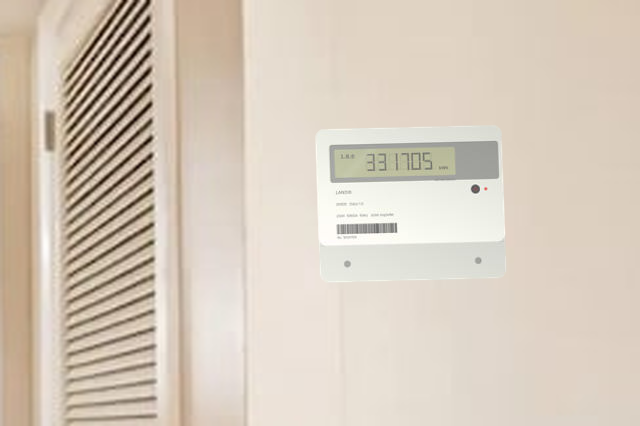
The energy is 331705 (kWh)
